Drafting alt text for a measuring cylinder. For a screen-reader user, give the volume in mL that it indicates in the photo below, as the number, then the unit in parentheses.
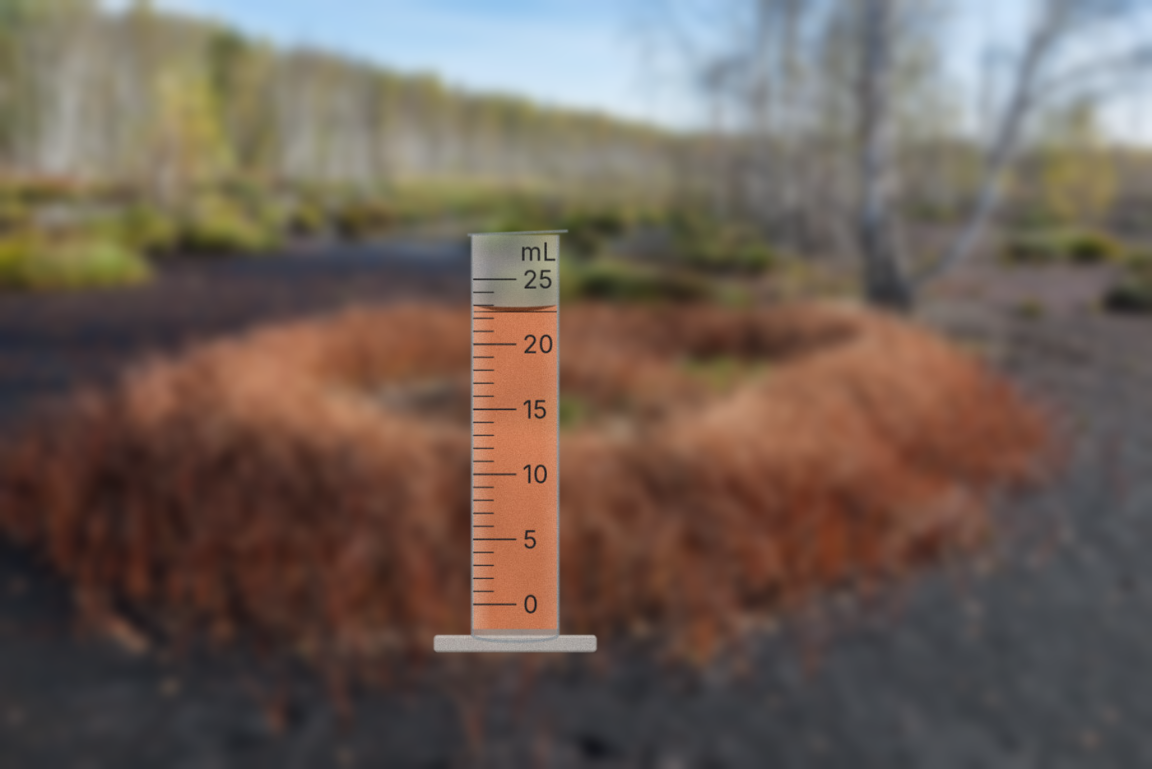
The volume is 22.5 (mL)
